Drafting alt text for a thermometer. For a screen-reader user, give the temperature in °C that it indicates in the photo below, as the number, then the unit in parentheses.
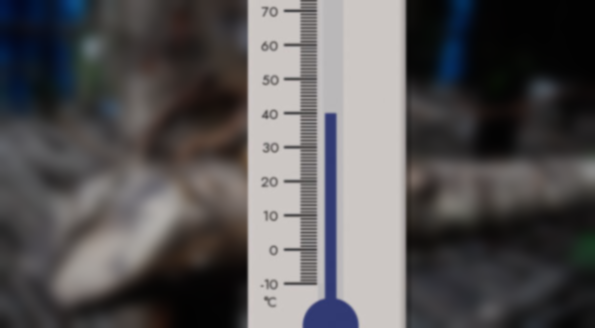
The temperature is 40 (°C)
